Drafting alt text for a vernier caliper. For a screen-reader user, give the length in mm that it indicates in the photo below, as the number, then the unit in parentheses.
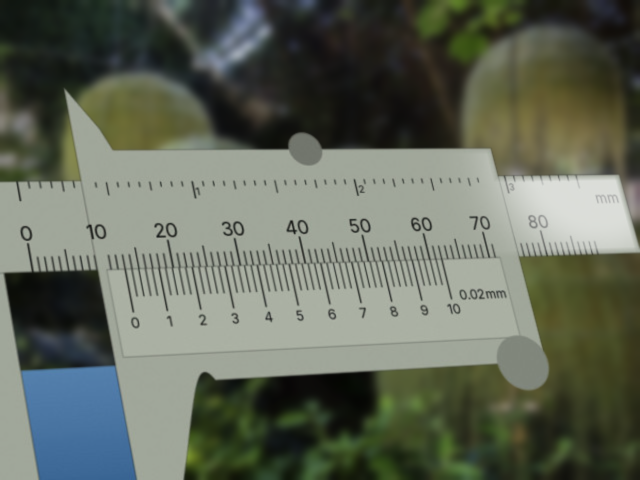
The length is 13.0 (mm)
